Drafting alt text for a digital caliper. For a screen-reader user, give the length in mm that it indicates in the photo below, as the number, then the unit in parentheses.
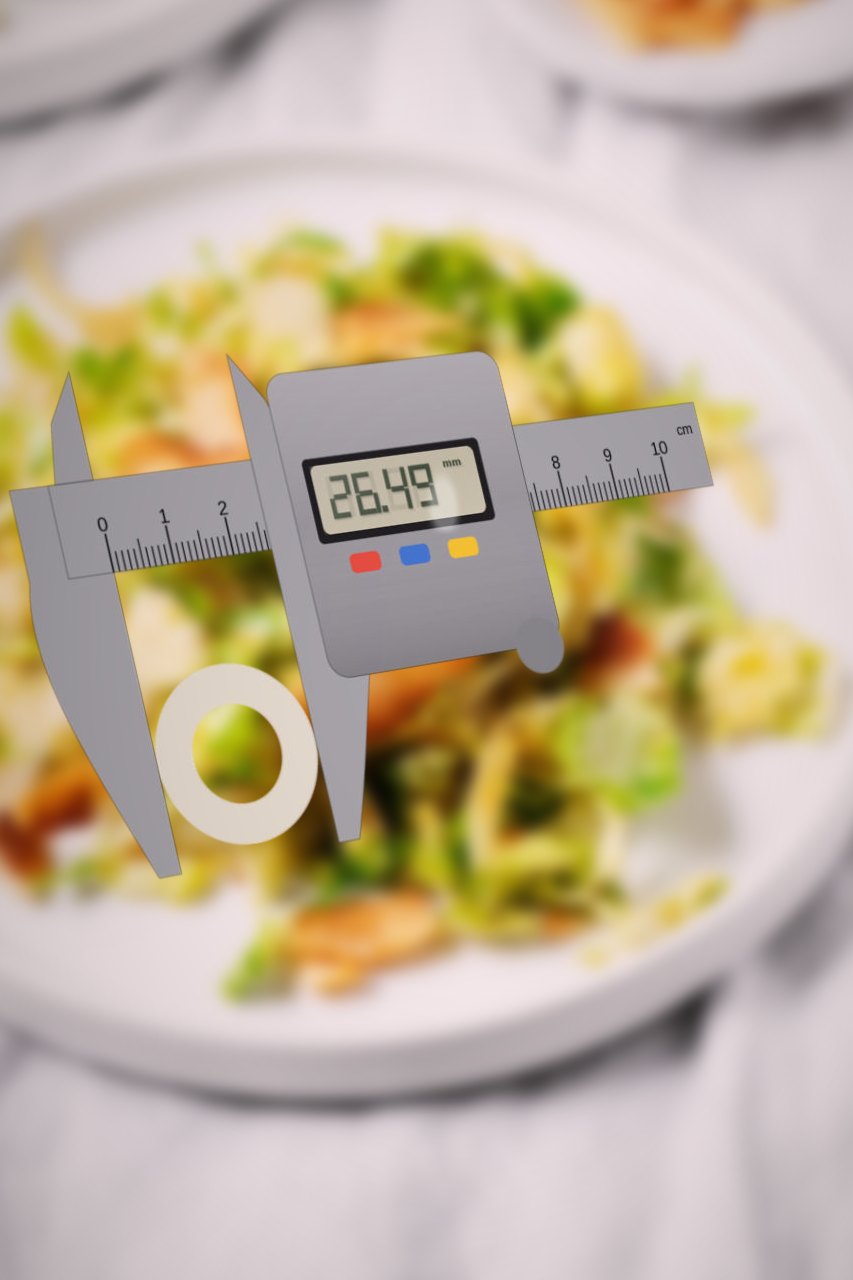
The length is 26.49 (mm)
